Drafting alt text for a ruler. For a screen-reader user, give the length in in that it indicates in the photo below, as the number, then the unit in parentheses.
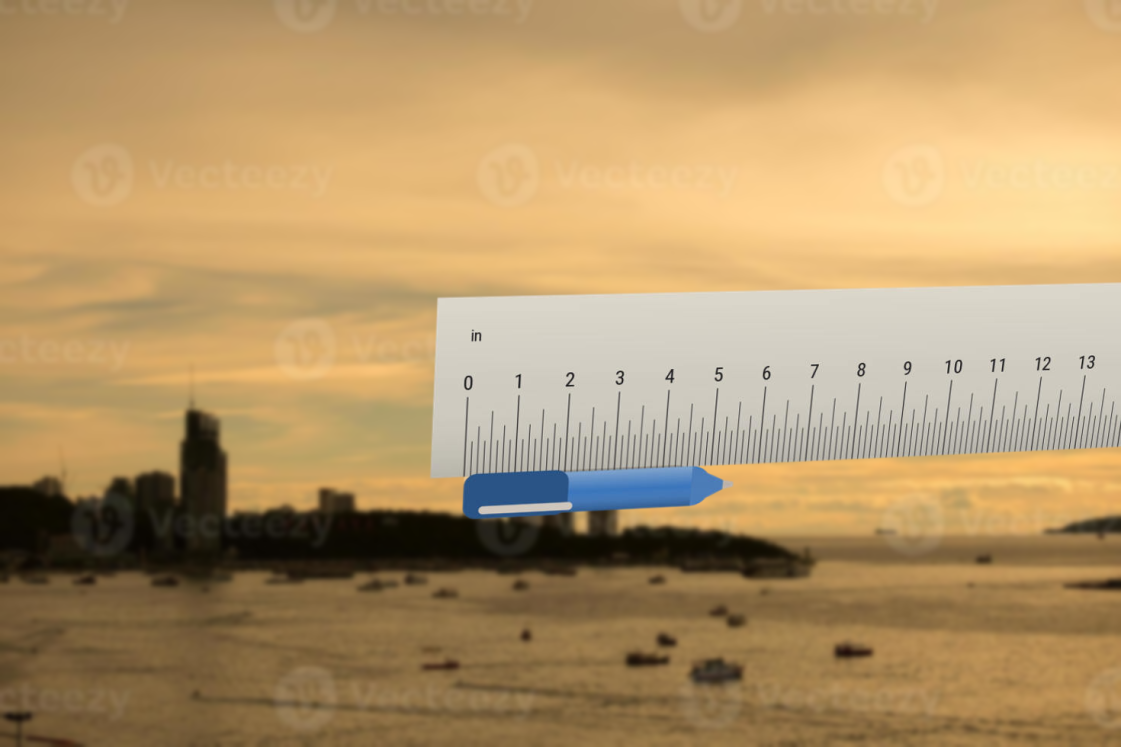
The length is 5.5 (in)
